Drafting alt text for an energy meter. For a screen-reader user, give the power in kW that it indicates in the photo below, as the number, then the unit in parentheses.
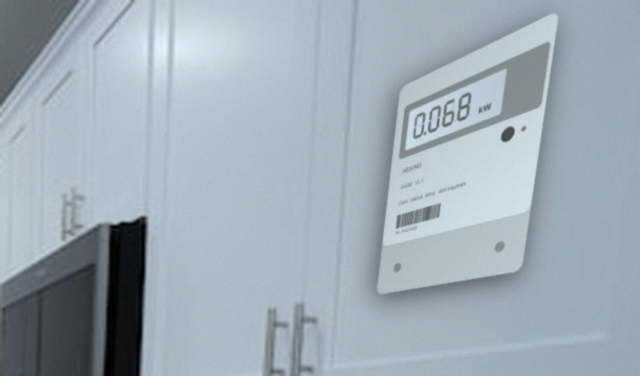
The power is 0.068 (kW)
